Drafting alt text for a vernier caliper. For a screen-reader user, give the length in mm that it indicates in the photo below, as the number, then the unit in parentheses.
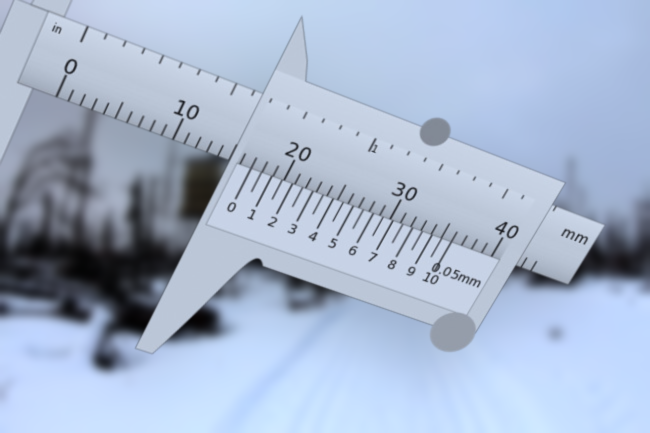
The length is 17.0 (mm)
